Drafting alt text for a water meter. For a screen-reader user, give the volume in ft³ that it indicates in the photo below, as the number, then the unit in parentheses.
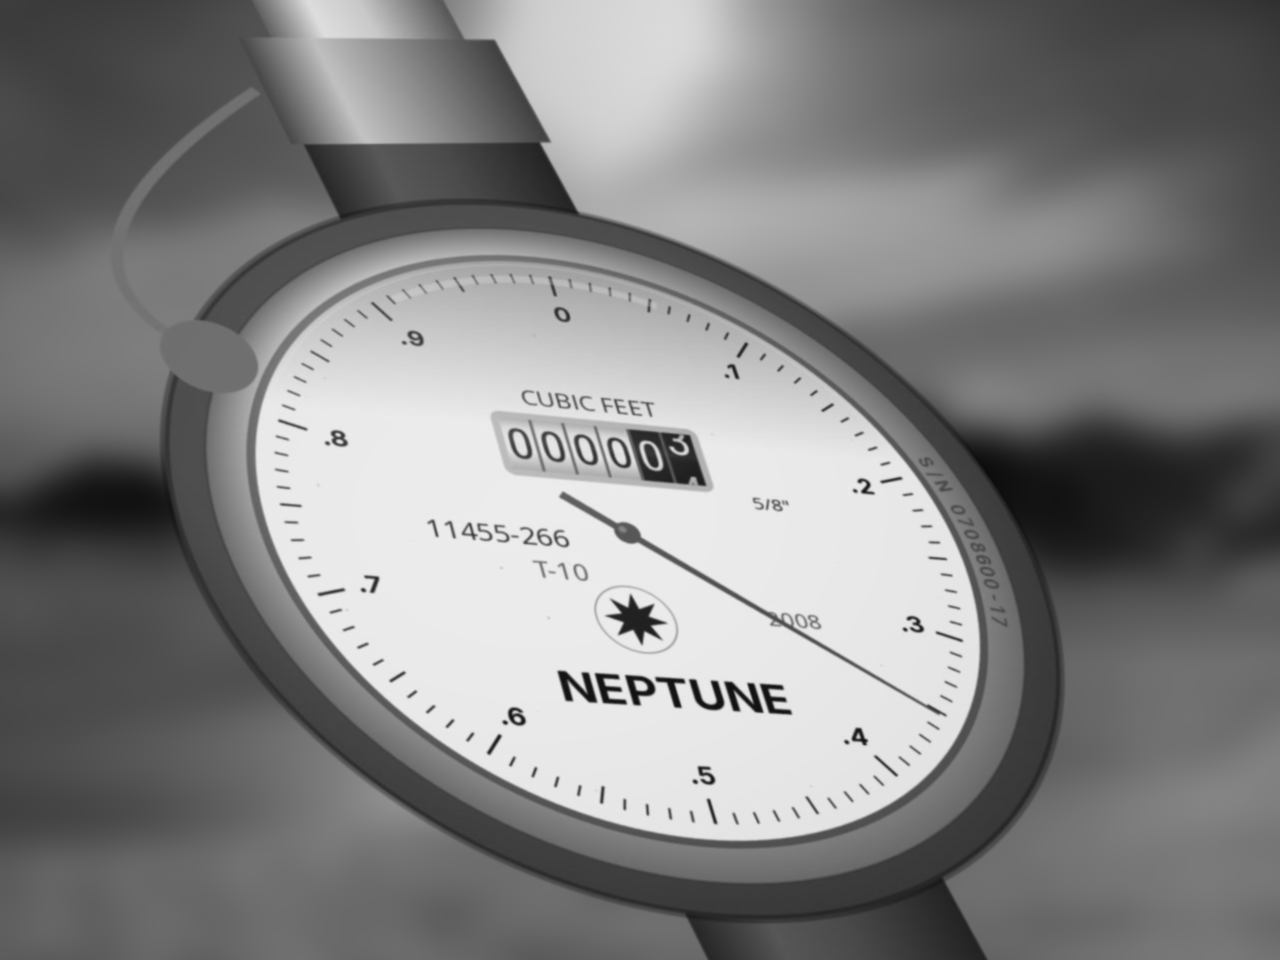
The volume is 3.35 (ft³)
